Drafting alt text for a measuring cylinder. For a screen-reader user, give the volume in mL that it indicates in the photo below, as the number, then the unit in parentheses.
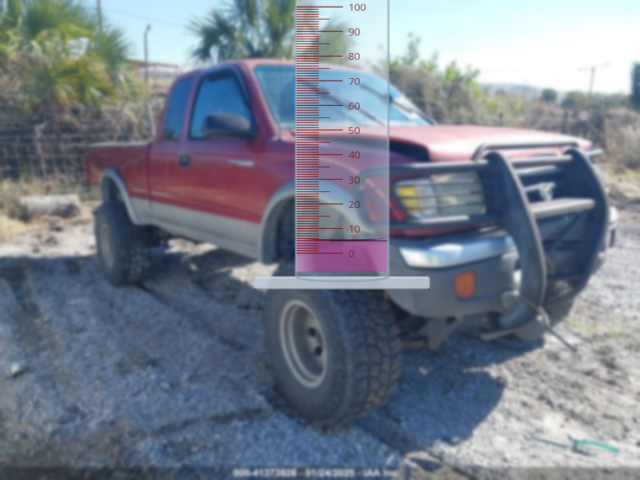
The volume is 5 (mL)
